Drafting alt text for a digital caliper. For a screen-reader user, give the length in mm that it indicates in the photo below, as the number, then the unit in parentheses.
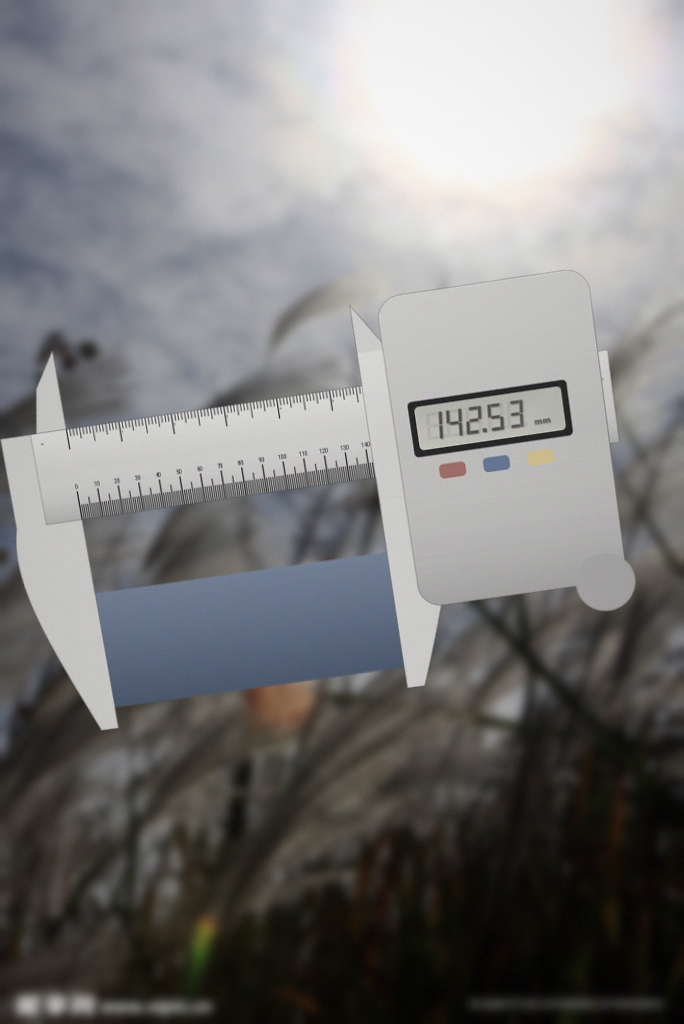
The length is 142.53 (mm)
